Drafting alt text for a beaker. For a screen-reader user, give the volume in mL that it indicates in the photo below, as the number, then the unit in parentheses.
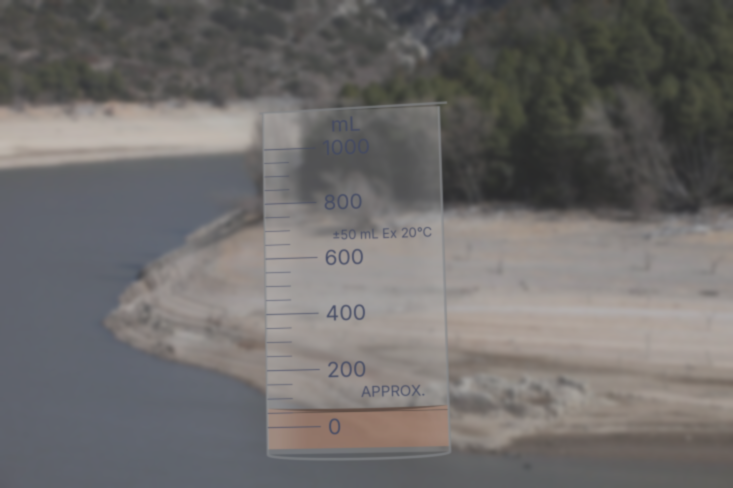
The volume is 50 (mL)
